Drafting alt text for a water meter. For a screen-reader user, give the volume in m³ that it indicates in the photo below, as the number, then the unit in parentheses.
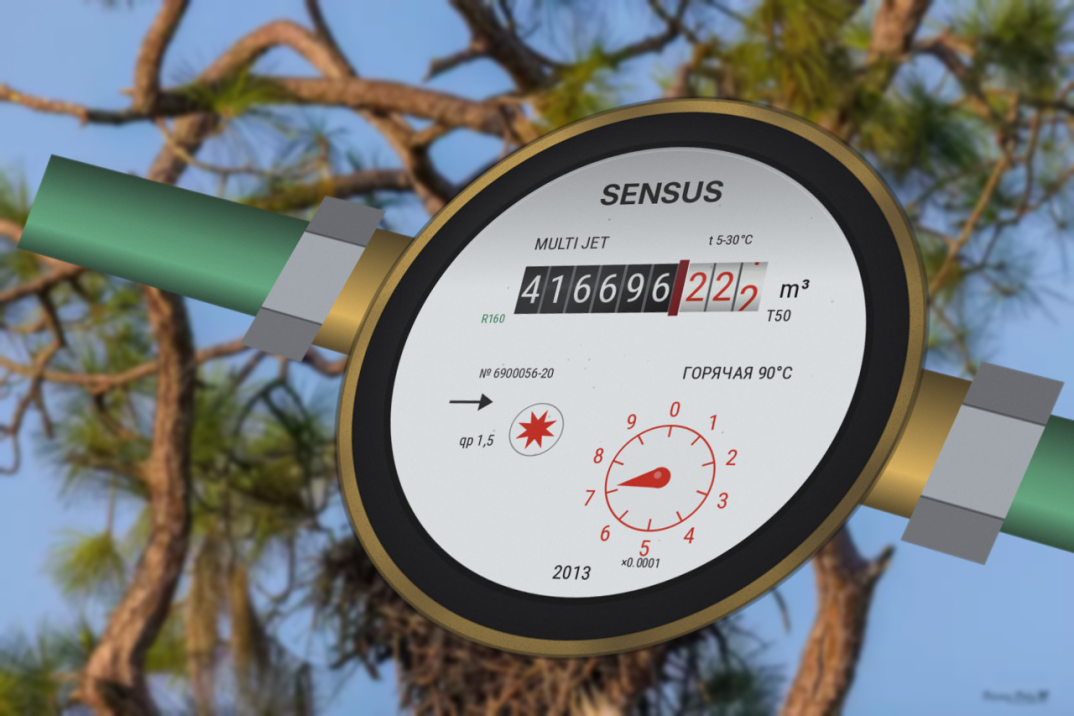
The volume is 416696.2217 (m³)
